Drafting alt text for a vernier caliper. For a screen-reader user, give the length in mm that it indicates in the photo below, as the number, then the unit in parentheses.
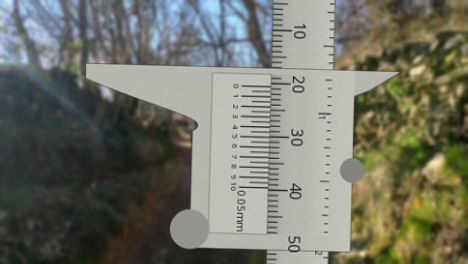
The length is 20.6 (mm)
